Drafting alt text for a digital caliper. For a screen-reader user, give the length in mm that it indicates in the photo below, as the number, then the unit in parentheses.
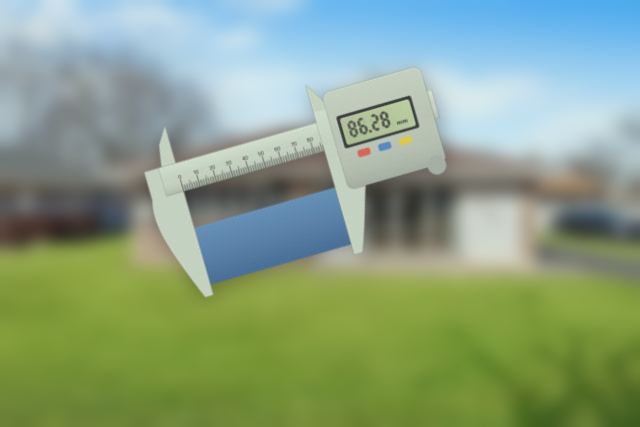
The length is 86.28 (mm)
